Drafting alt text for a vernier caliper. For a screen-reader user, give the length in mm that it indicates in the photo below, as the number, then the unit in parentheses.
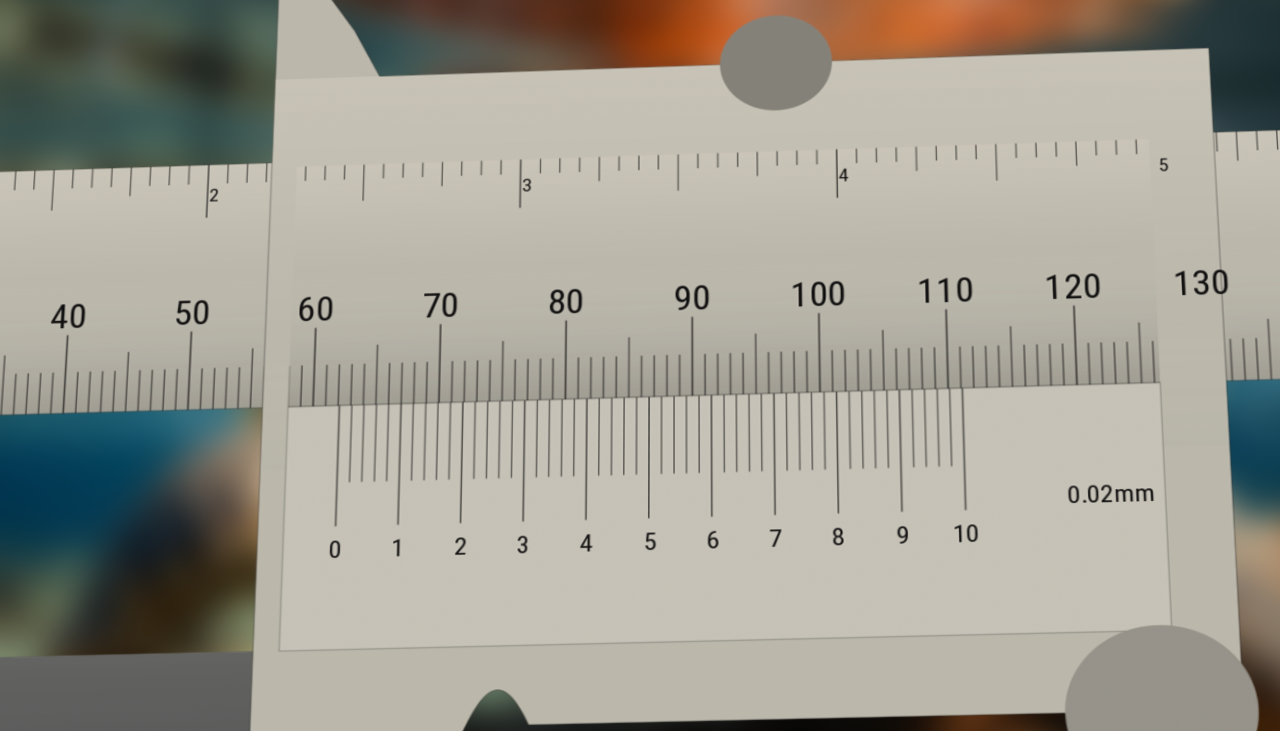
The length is 62.1 (mm)
